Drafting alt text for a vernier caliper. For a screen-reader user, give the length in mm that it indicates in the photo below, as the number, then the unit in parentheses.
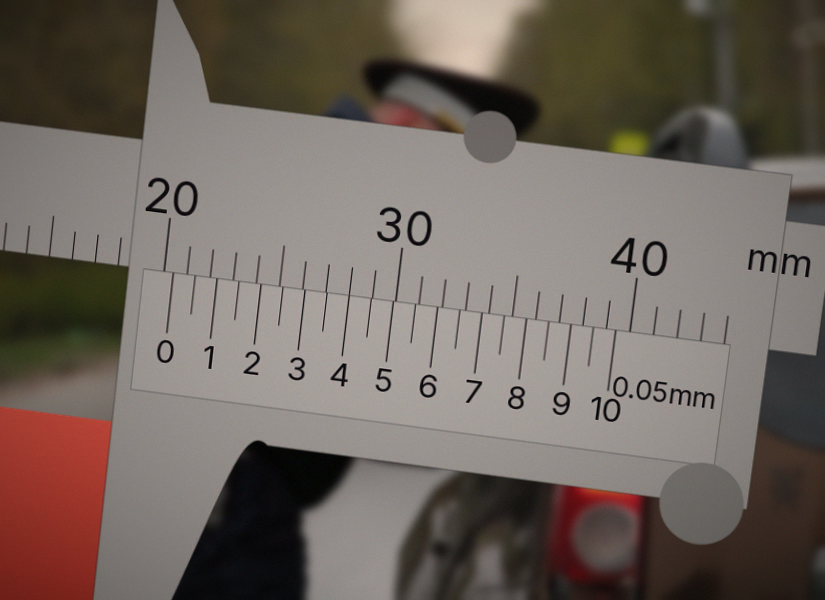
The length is 20.40 (mm)
